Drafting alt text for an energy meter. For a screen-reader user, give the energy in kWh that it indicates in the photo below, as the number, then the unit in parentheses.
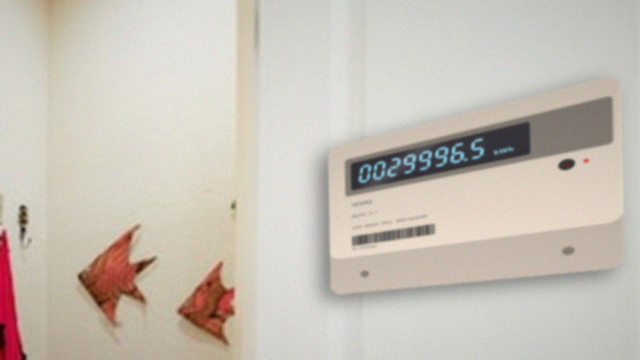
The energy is 29996.5 (kWh)
